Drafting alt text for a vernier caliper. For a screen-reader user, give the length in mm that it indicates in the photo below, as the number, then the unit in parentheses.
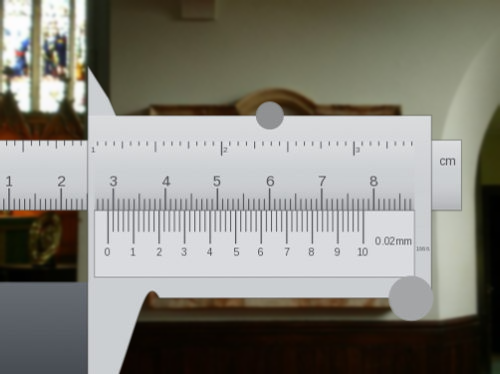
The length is 29.0 (mm)
